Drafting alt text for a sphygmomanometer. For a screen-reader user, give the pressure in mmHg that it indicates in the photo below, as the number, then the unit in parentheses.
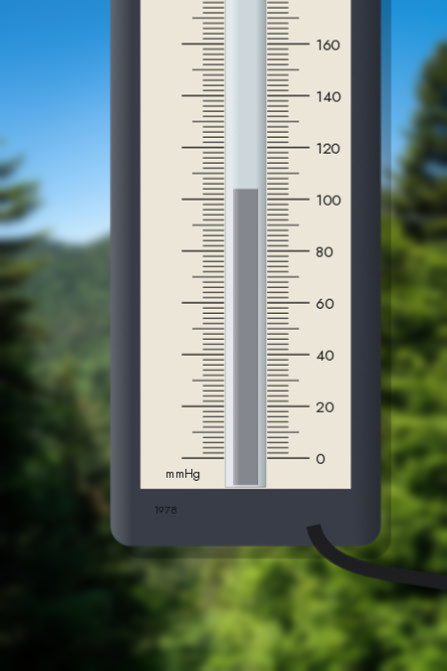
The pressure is 104 (mmHg)
